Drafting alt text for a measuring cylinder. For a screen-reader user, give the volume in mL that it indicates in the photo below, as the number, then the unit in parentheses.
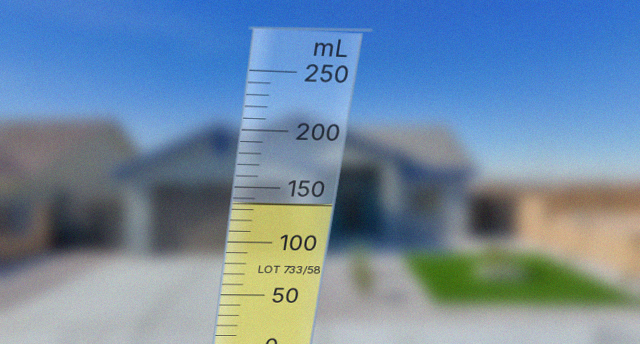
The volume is 135 (mL)
